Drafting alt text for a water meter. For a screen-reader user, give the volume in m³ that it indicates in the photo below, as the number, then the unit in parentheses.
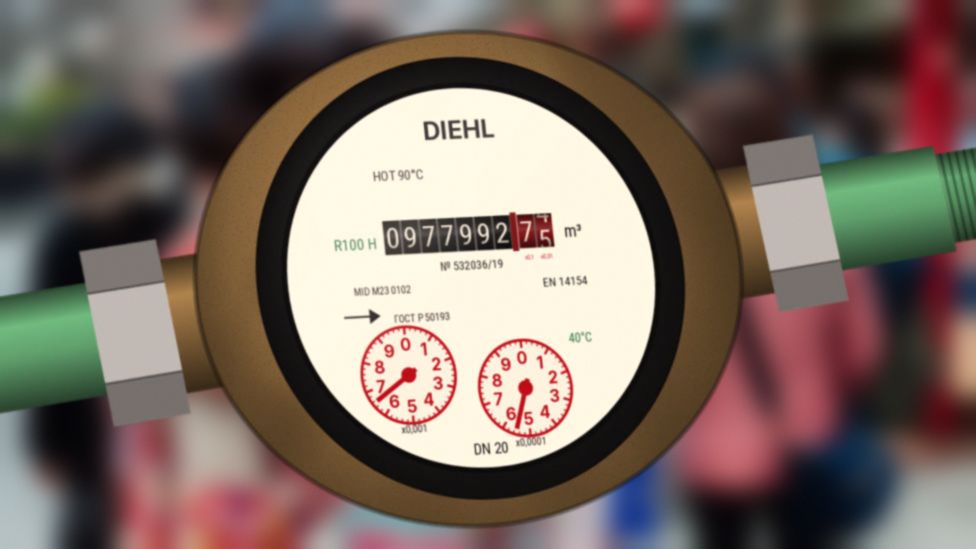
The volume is 977992.7465 (m³)
